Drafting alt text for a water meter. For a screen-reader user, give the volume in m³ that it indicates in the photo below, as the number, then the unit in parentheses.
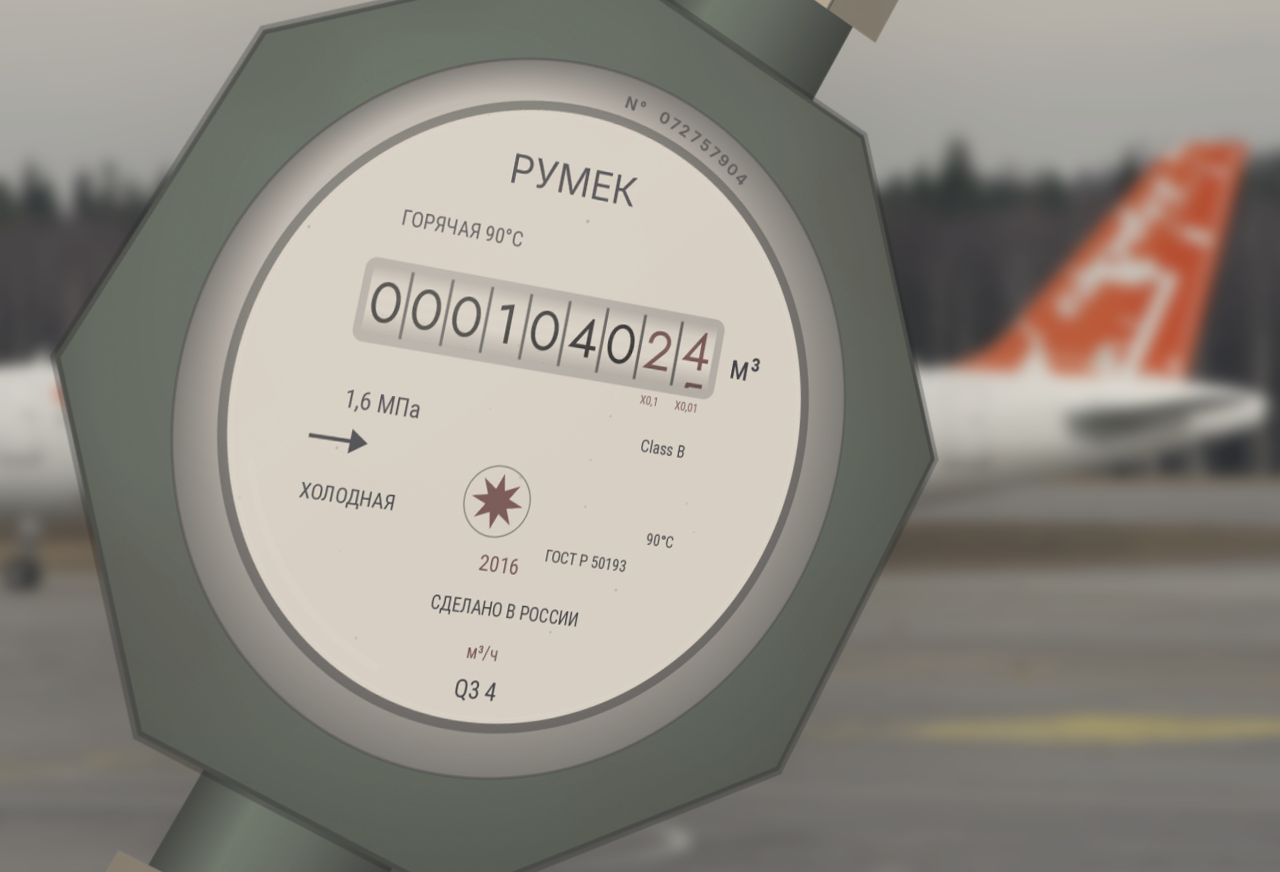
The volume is 1040.24 (m³)
